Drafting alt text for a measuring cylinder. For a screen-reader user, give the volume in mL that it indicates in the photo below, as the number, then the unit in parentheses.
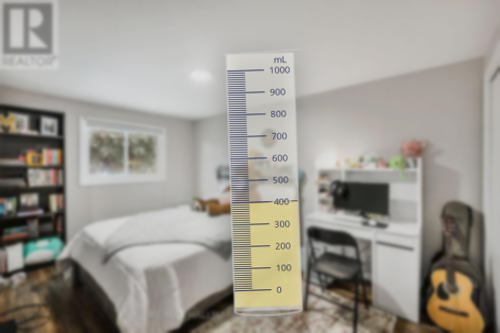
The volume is 400 (mL)
